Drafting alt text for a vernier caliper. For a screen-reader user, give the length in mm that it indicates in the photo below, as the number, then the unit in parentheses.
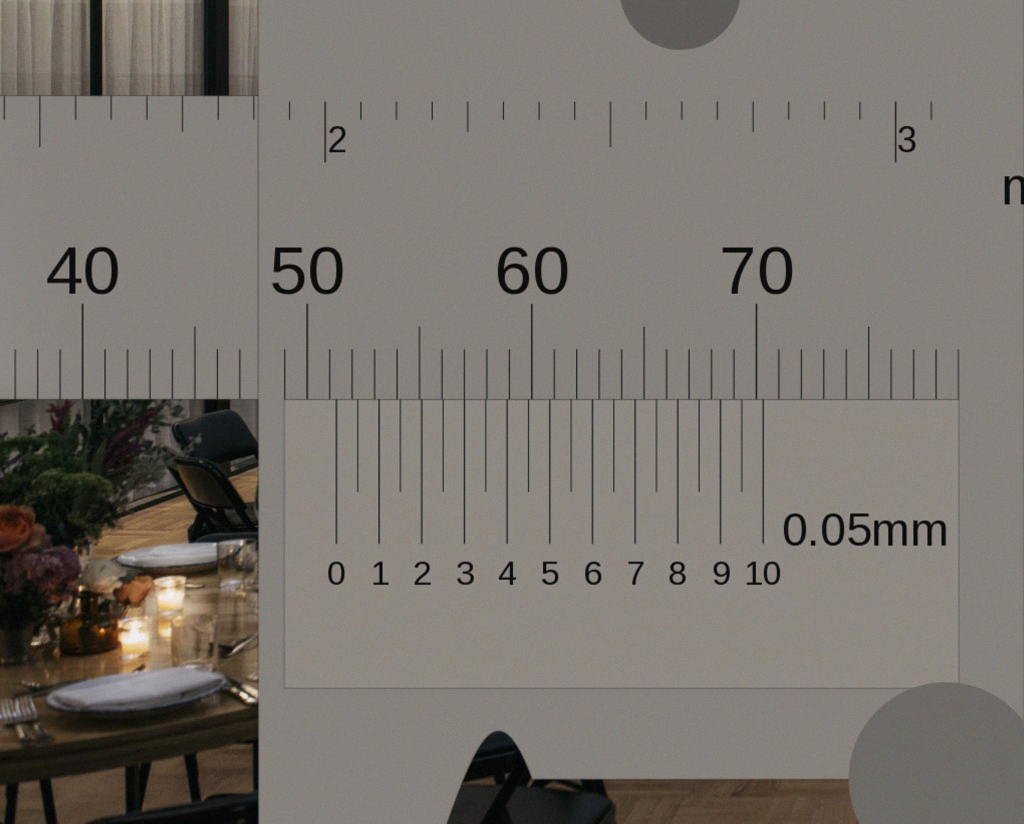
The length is 51.3 (mm)
